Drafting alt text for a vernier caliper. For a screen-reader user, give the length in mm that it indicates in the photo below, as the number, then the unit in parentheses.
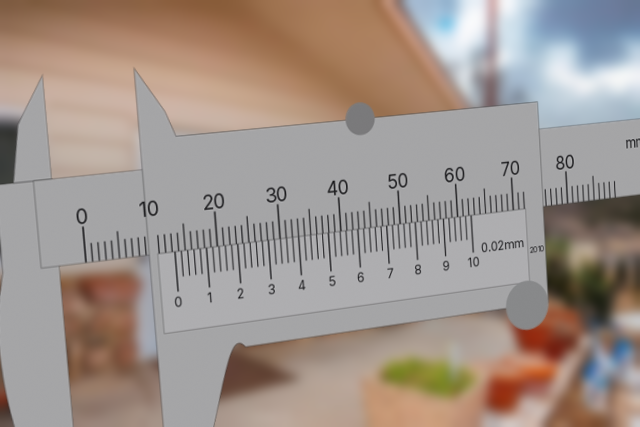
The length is 13.4 (mm)
